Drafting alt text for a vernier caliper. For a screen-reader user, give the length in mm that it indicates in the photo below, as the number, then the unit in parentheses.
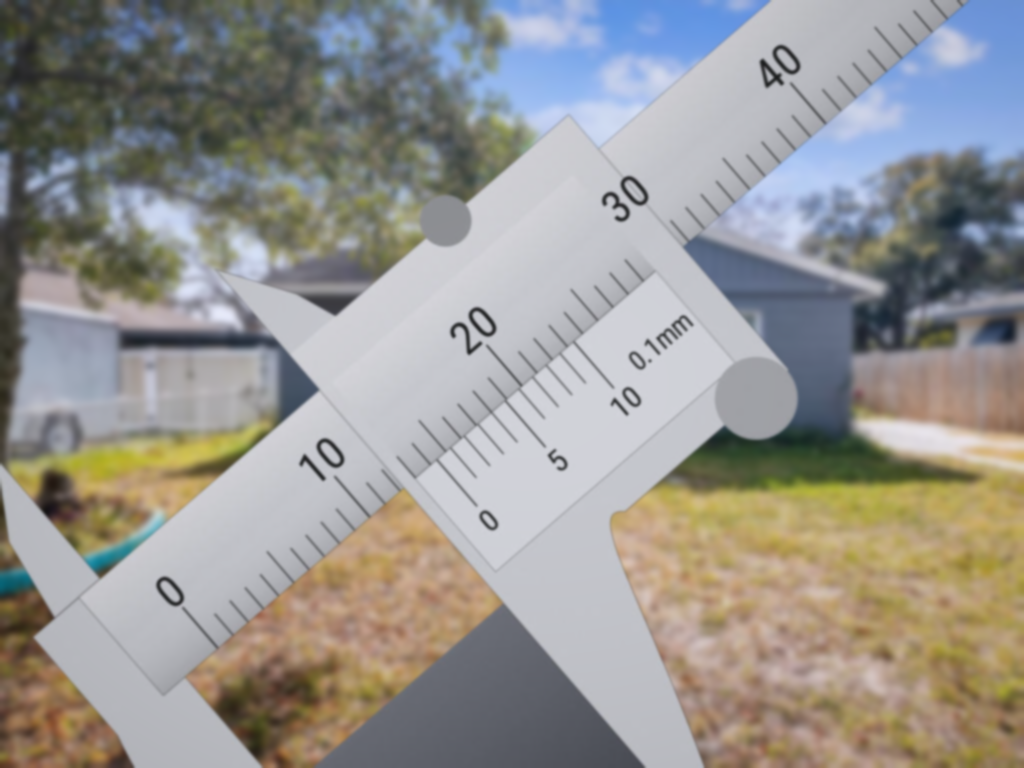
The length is 14.4 (mm)
